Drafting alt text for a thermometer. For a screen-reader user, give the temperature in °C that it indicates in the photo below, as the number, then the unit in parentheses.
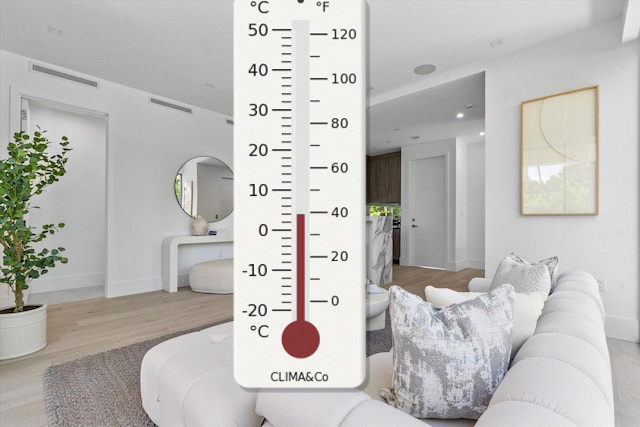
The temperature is 4 (°C)
